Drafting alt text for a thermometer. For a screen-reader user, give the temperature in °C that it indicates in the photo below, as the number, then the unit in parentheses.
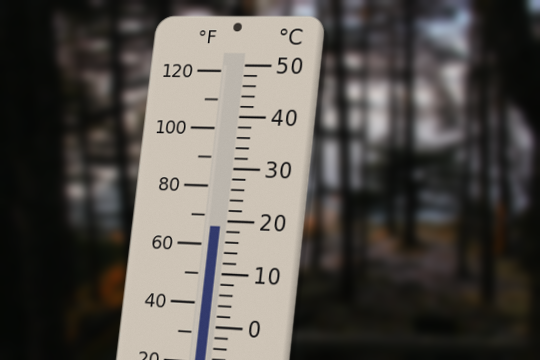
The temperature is 19 (°C)
